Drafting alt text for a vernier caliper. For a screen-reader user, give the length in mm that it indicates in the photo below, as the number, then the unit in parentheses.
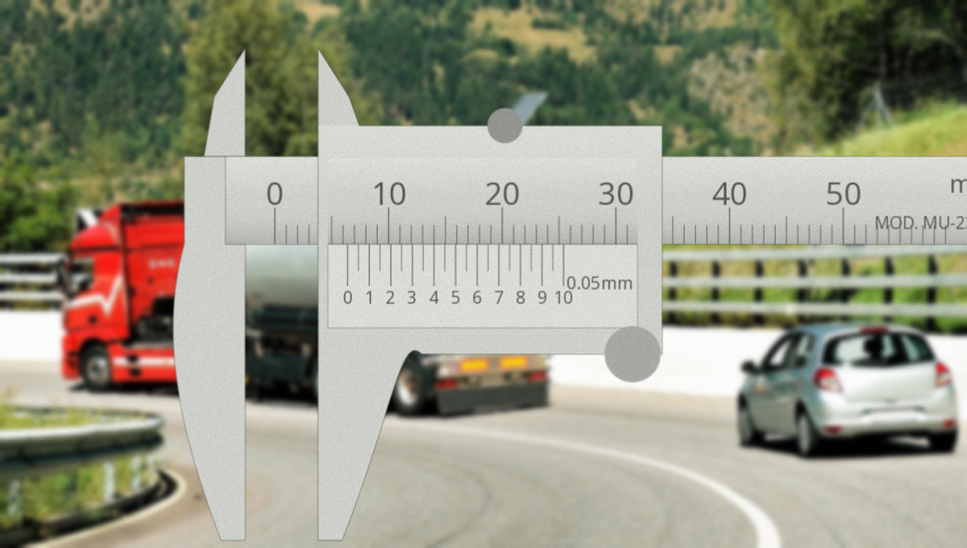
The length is 6.4 (mm)
